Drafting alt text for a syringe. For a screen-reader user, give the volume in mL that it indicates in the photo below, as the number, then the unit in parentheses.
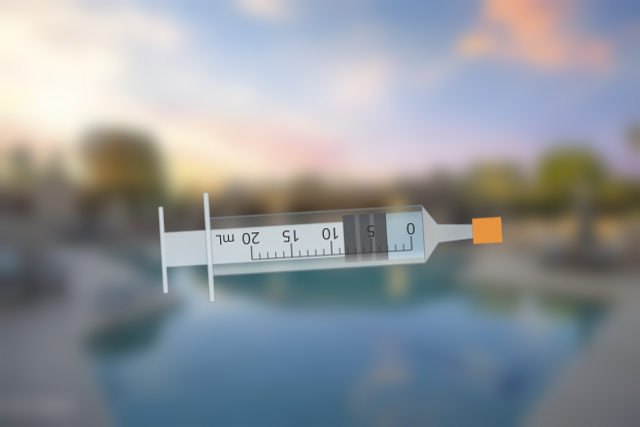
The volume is 3 (mL)
